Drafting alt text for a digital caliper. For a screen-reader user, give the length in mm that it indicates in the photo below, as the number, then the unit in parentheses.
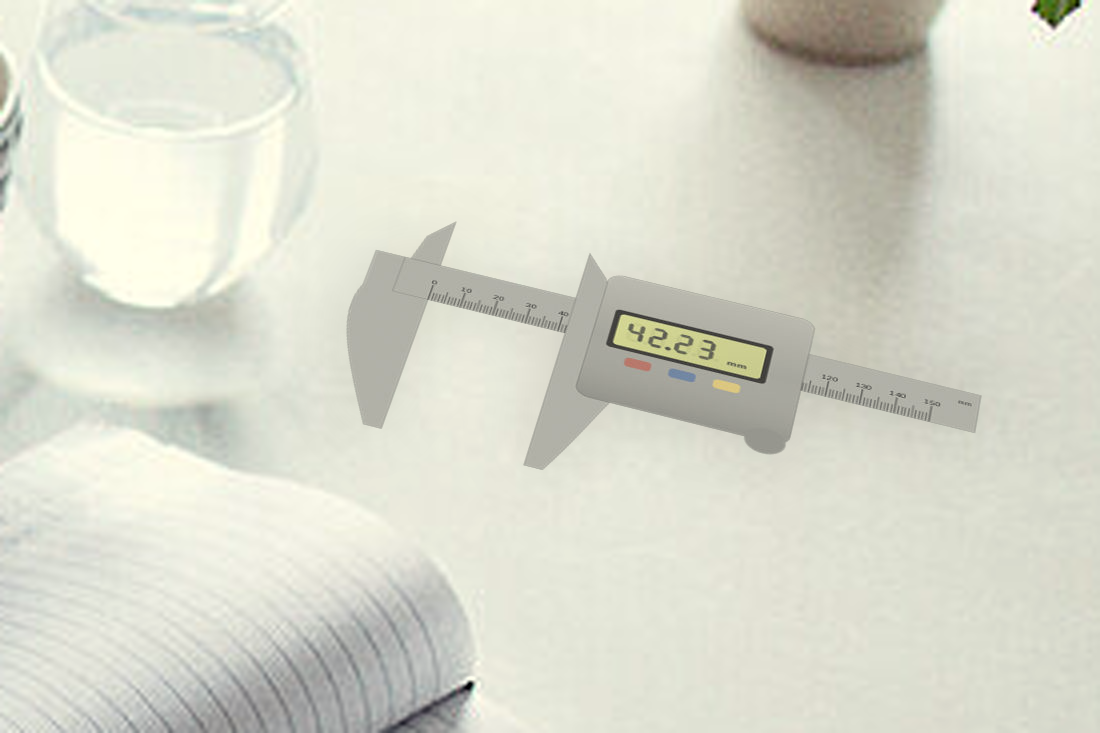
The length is 42.23 (mm)
